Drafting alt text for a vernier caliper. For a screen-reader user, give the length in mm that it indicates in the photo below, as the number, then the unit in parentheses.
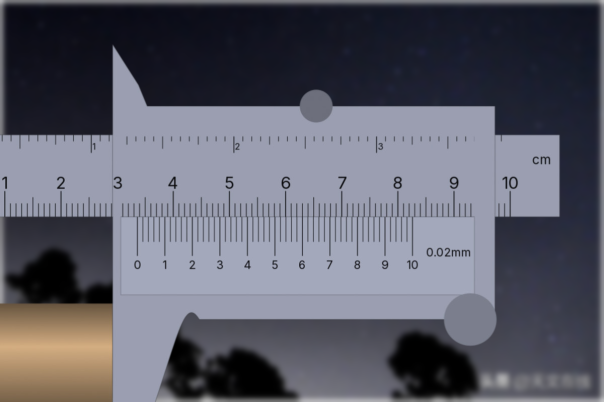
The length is 33.6 (mm)
